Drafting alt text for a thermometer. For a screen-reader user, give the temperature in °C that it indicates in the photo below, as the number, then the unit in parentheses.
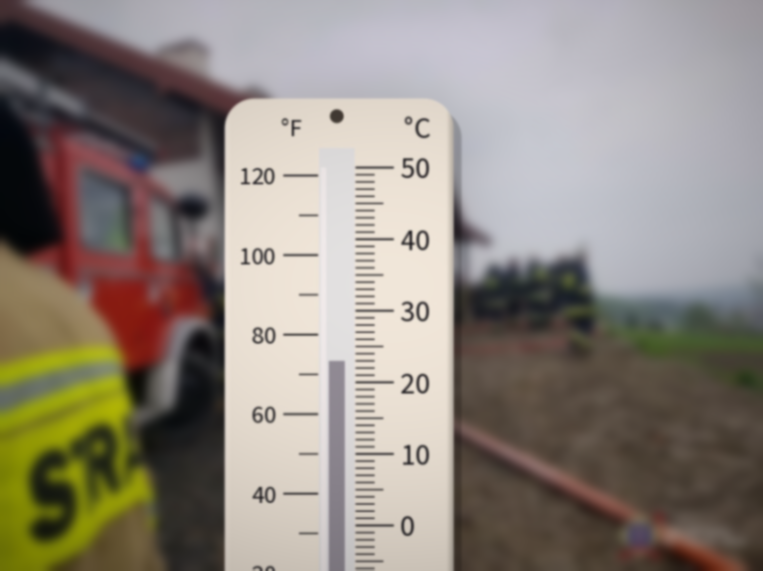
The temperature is 23 (°C)
